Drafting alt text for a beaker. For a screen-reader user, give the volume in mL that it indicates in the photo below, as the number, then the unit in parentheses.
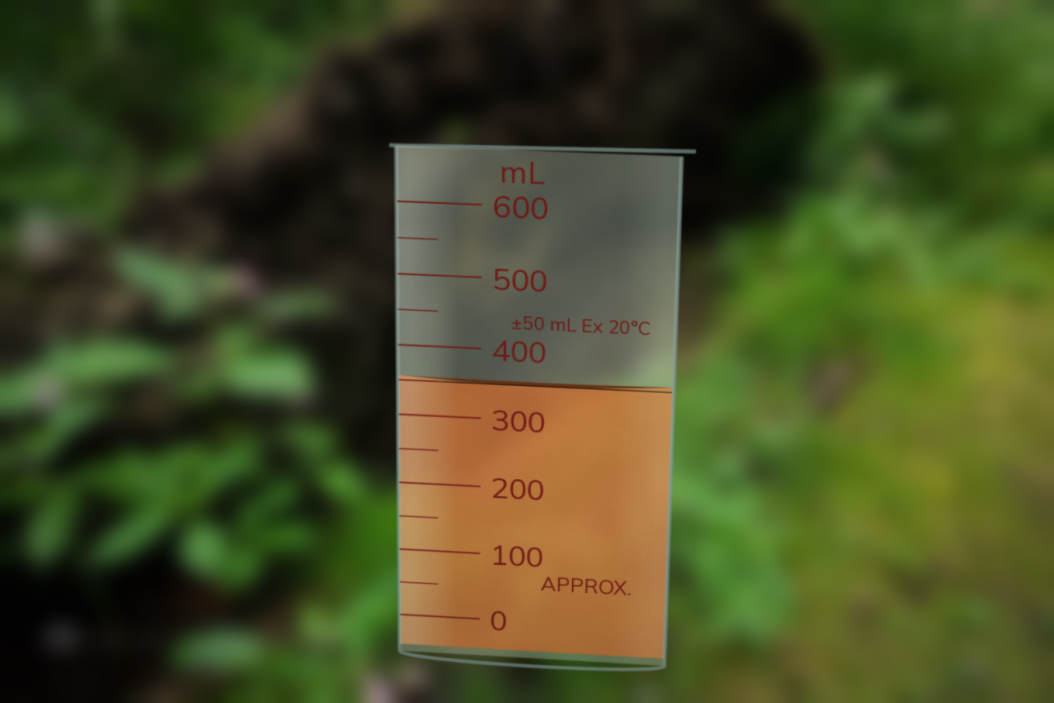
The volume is 350 (mL)
